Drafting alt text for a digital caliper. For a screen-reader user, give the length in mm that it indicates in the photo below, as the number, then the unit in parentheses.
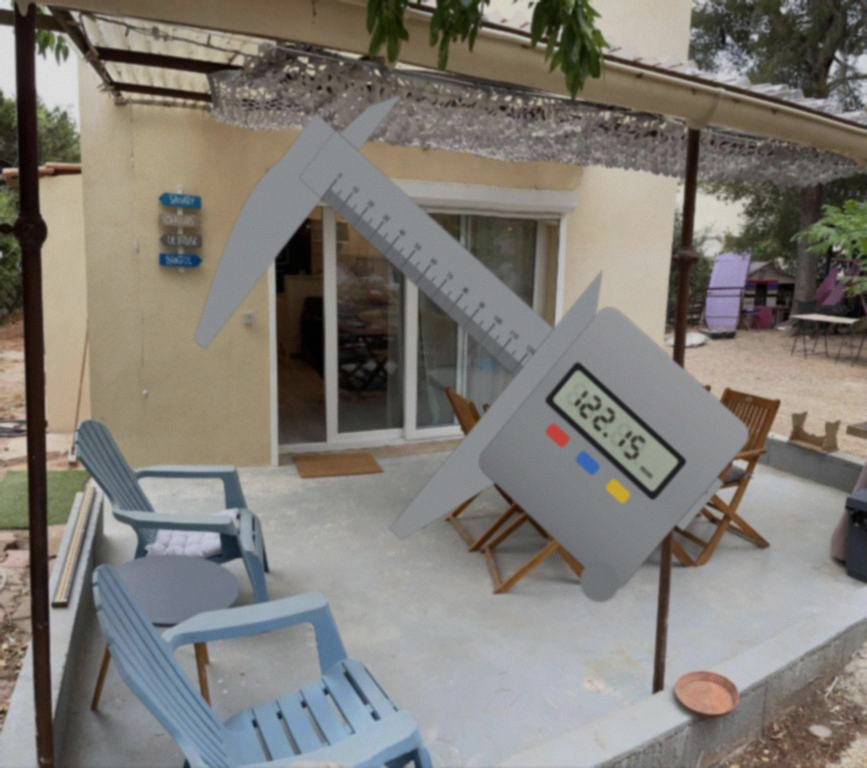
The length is 122.15 (mm)
